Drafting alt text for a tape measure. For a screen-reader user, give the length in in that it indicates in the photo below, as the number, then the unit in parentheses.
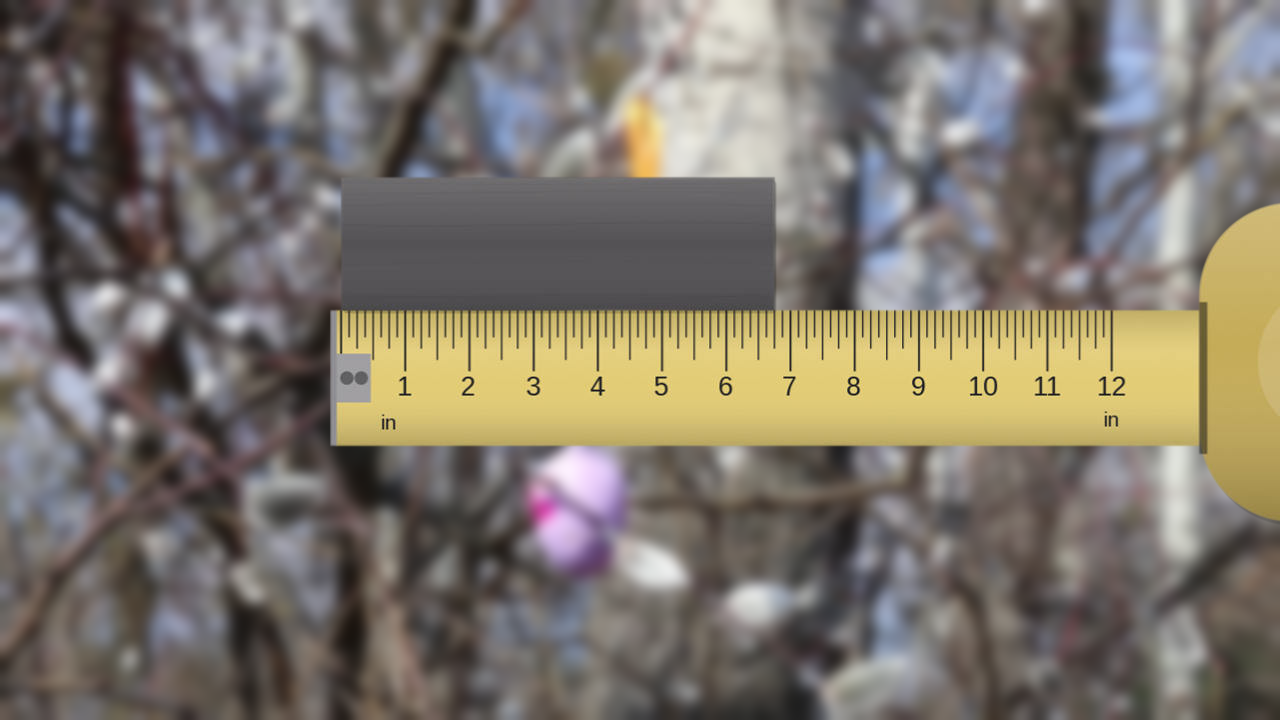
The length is 6.75 (in)
